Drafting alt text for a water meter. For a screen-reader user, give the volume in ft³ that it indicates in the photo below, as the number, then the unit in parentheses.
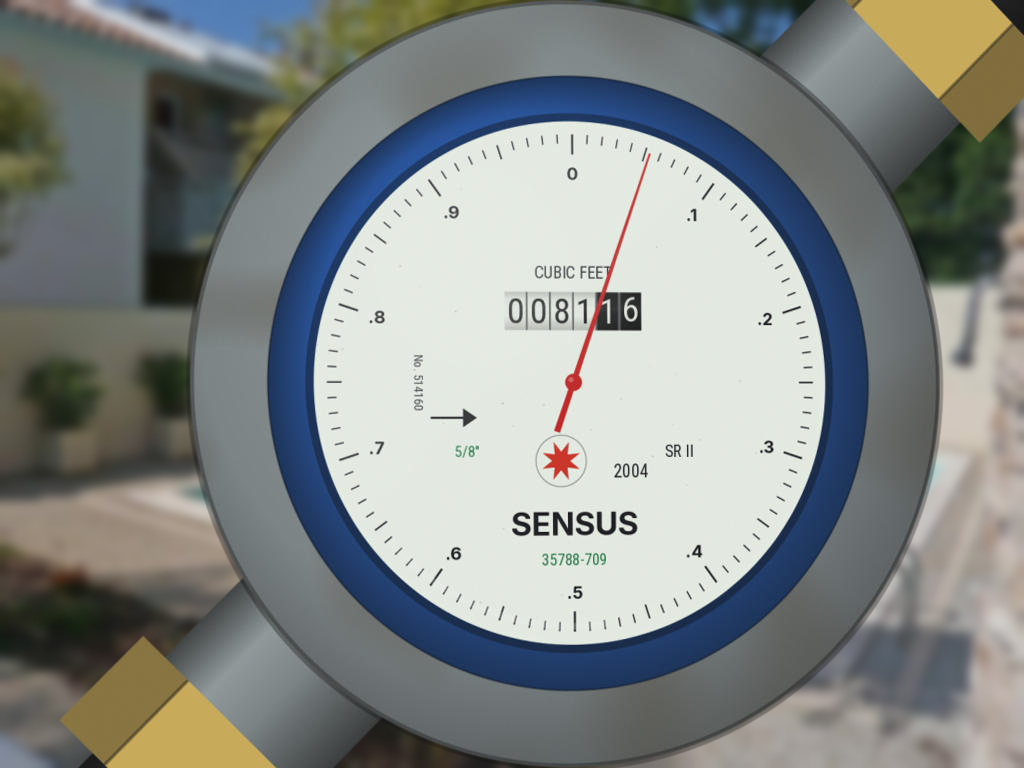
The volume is 8116.05 (ft³)
